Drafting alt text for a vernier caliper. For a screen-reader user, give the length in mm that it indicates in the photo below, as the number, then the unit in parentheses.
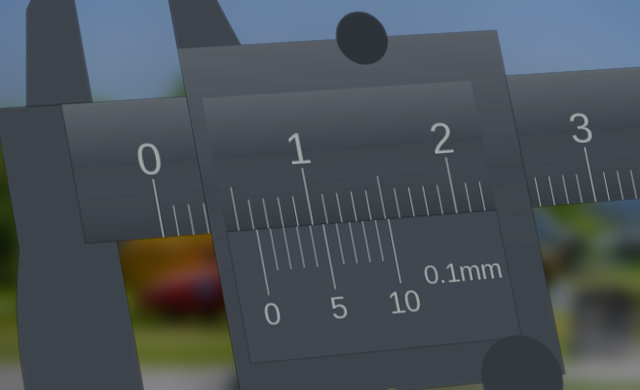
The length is 6.2 (mm)
